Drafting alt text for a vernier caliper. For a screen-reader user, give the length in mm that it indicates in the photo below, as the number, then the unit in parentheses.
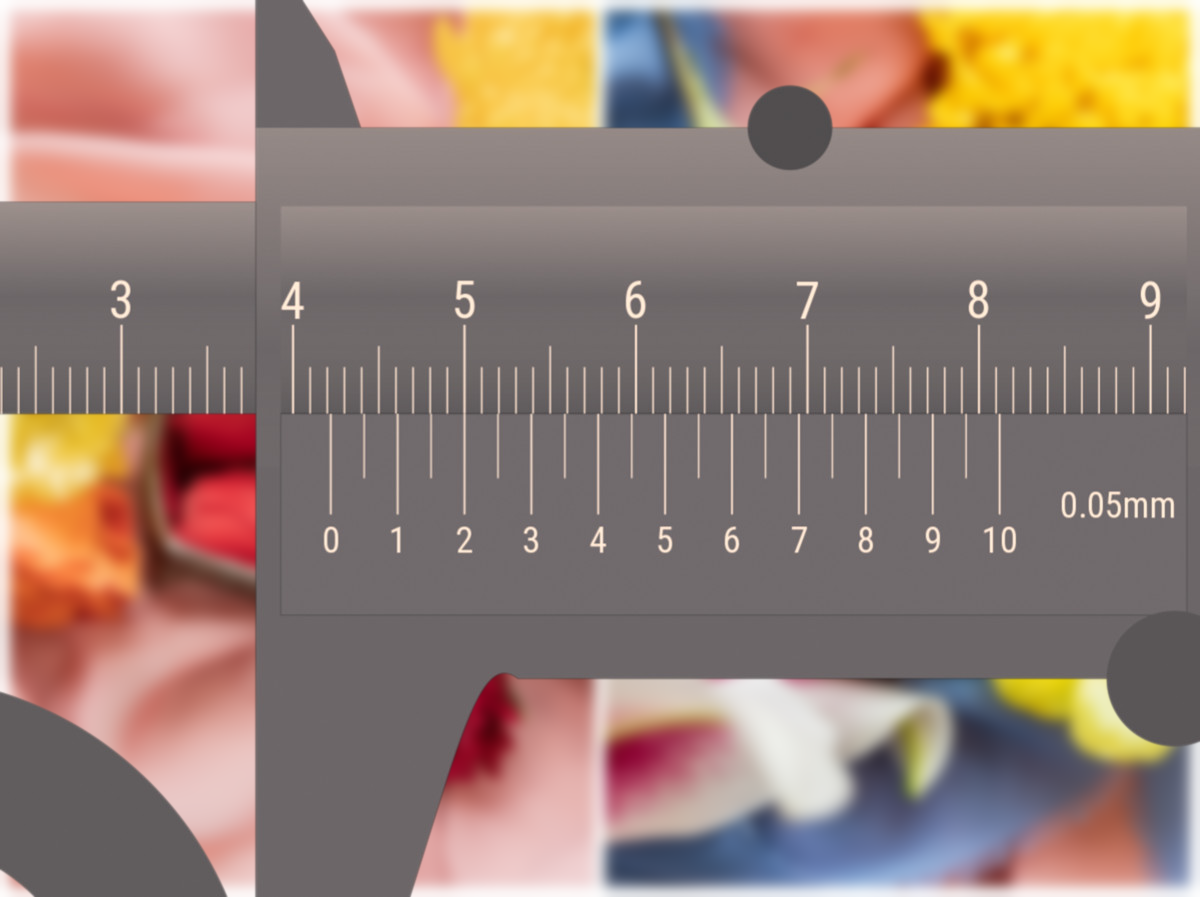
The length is 42.2 (mm)
